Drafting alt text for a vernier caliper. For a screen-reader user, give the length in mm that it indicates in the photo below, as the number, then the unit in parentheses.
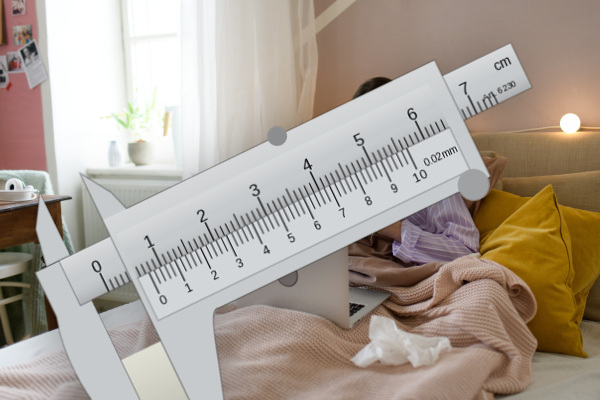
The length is 7.6 (mm)
